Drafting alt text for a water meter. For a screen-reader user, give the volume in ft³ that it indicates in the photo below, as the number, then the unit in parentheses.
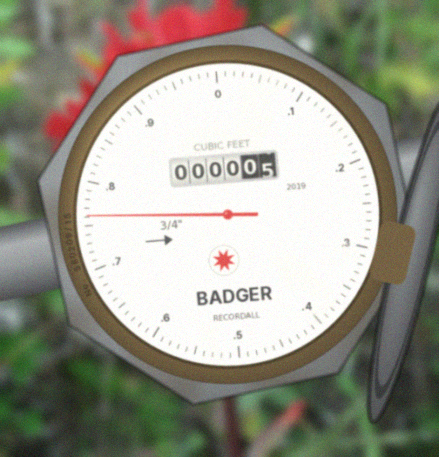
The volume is 4.76 (ft³)
